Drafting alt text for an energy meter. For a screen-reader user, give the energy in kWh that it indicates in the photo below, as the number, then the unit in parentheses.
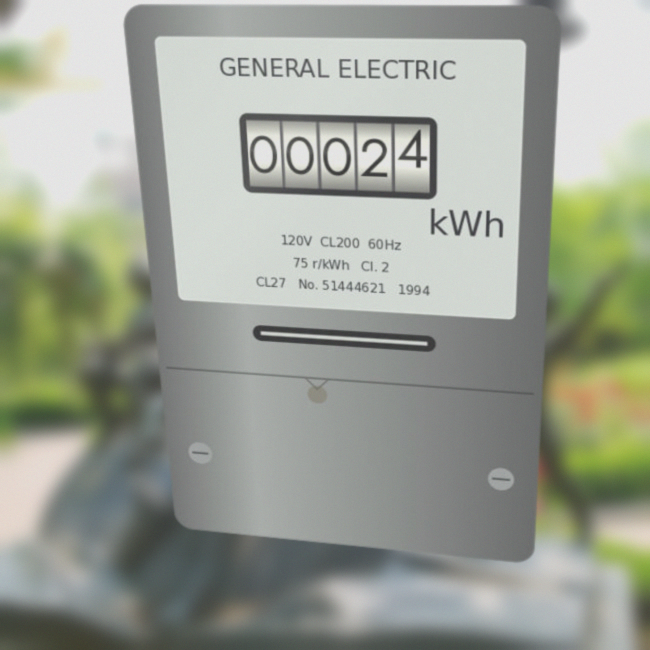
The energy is 24 (kWh)
